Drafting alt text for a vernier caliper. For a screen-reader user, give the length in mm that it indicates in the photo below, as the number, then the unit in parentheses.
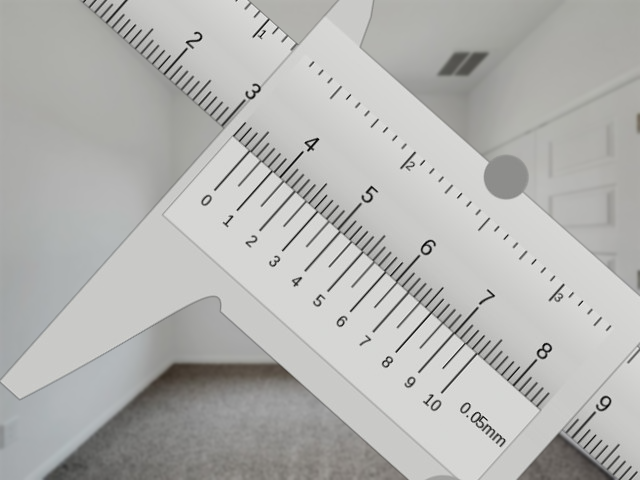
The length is 34.8 (mm)
